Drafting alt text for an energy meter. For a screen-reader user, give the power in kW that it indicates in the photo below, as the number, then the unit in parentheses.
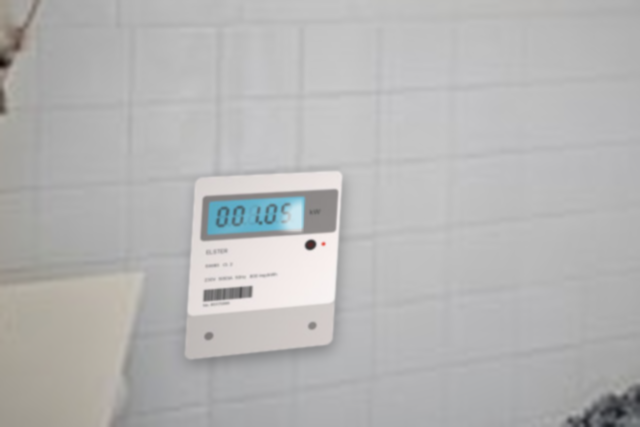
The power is 1.05 (kW)
